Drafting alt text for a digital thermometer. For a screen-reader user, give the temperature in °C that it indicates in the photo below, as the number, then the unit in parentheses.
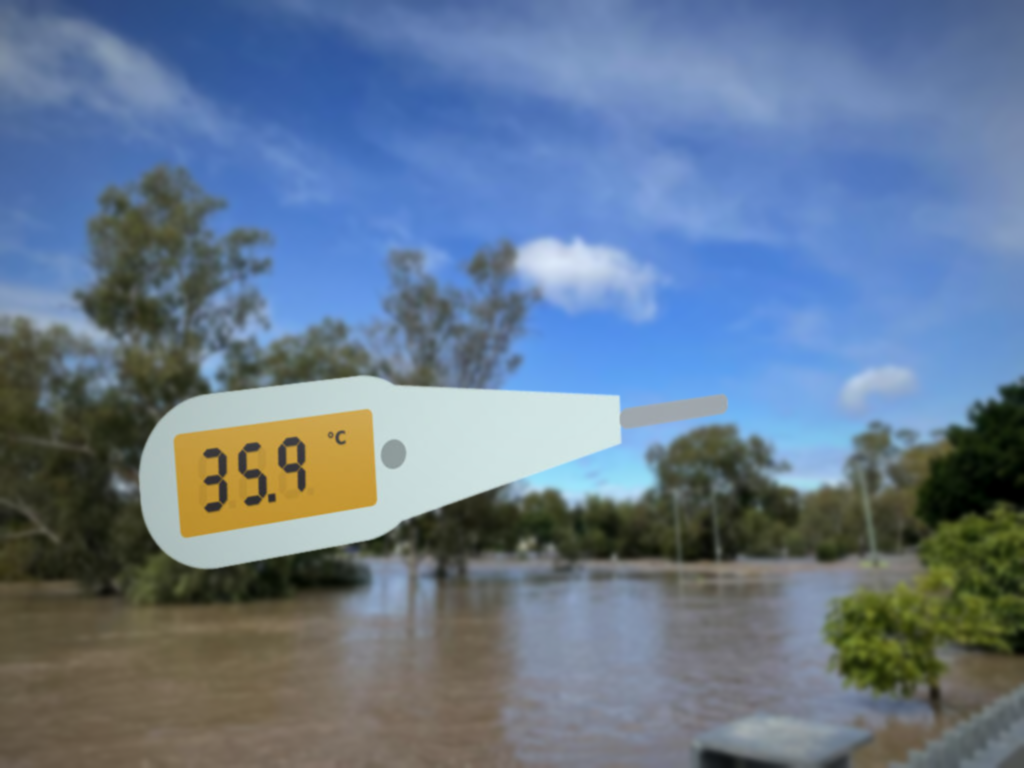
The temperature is 35.9 (°C)
